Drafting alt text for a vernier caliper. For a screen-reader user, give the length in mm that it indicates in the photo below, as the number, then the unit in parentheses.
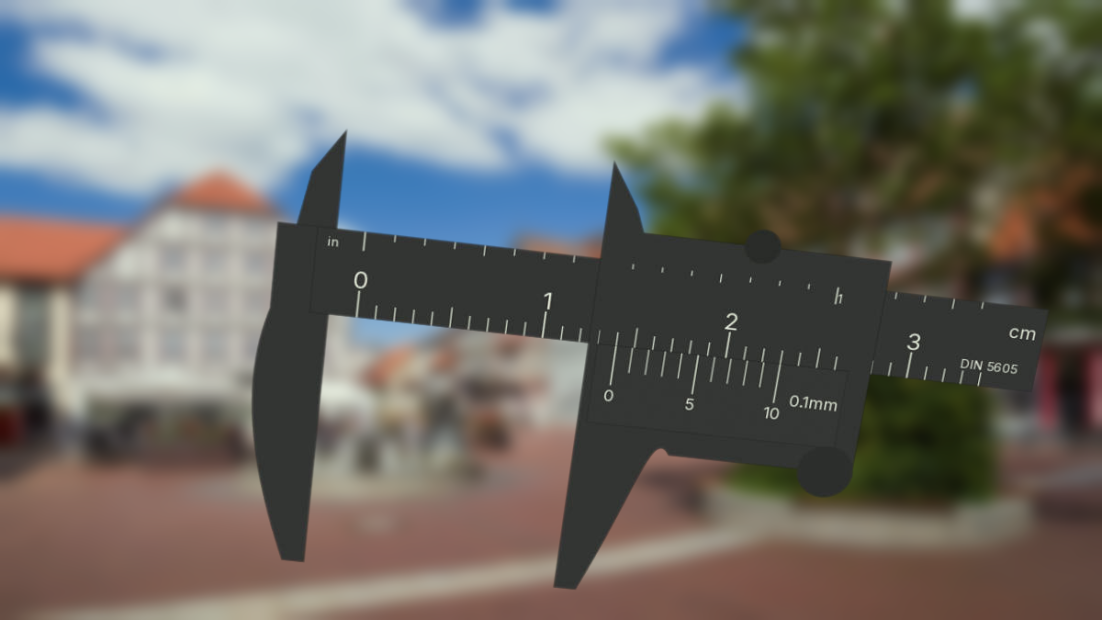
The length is 14.0 (mm)
